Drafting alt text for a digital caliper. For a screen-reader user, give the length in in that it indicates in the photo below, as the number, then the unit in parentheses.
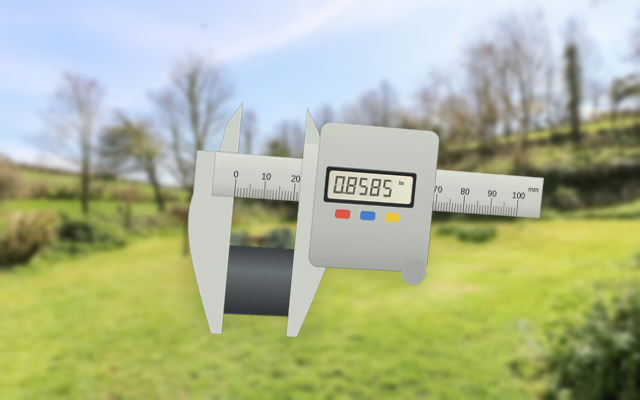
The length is 0.8585 (in)
